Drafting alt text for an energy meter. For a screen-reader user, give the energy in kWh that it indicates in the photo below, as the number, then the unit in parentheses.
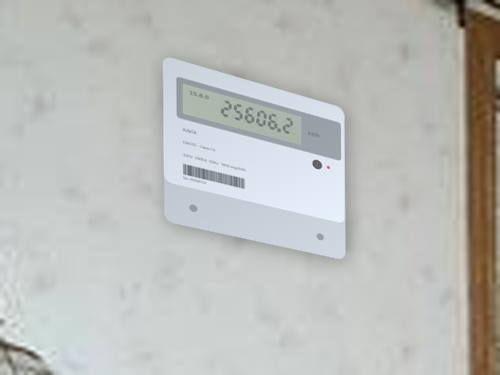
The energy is 25606.2 (kWh)
